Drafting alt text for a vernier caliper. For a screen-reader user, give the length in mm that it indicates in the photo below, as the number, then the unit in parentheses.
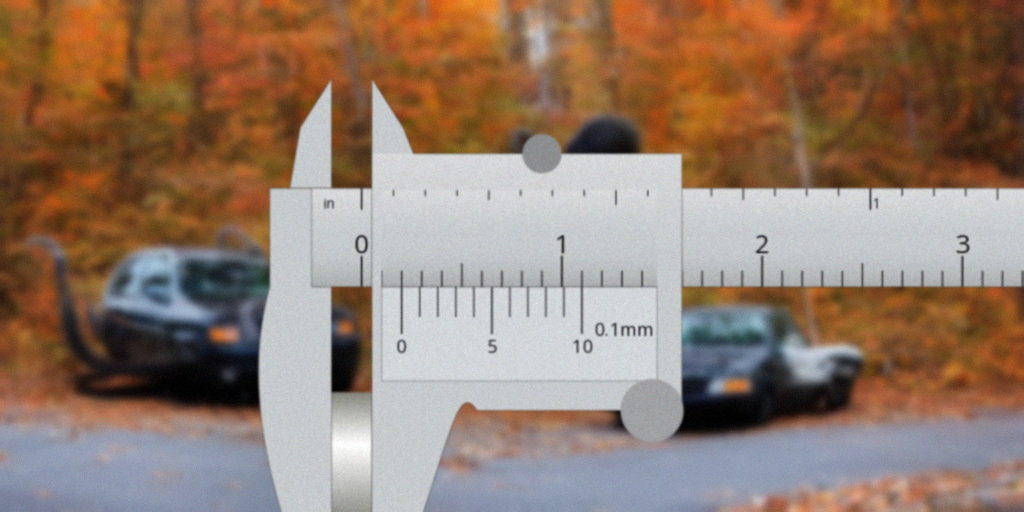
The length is 2.0 (mm)
